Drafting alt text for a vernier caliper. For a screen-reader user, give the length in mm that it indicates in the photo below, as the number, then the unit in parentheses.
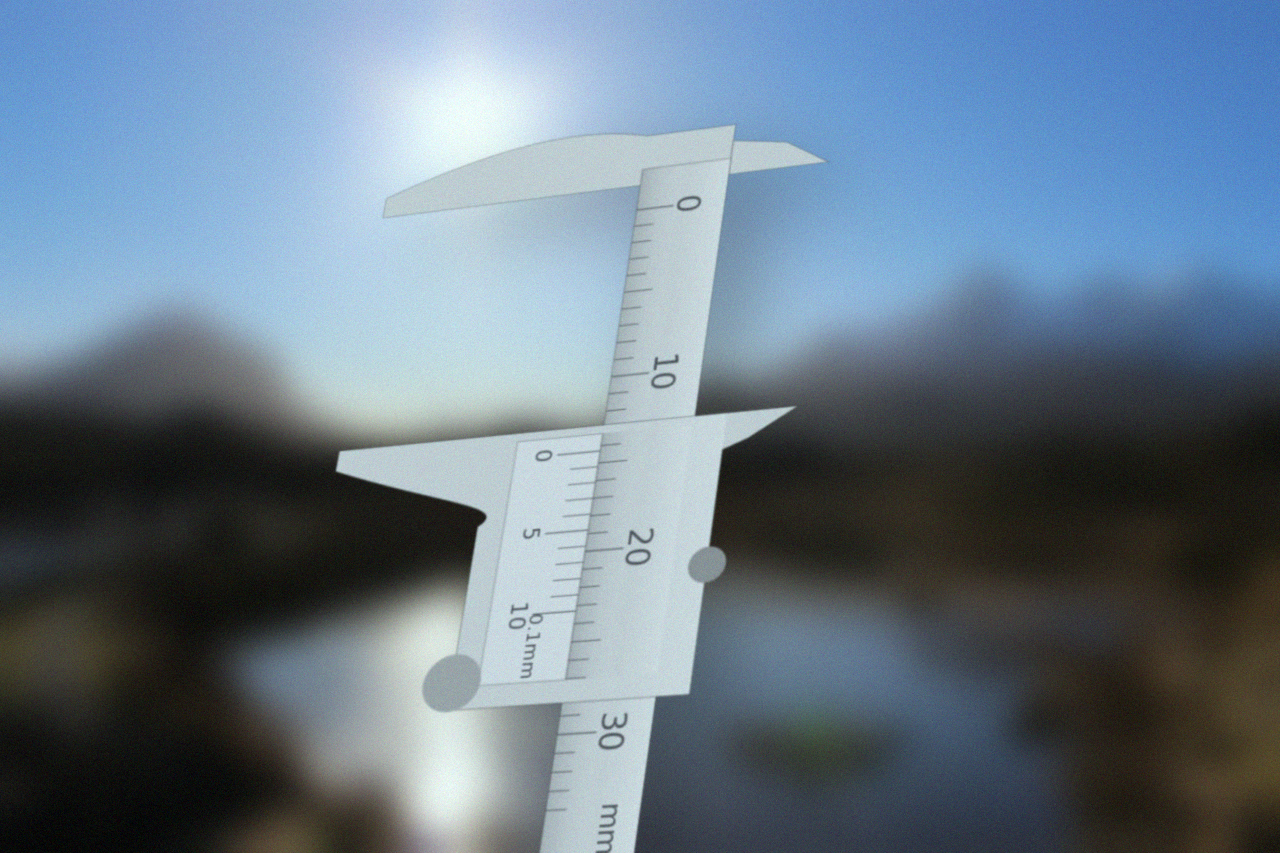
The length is 14.3 (mm)
